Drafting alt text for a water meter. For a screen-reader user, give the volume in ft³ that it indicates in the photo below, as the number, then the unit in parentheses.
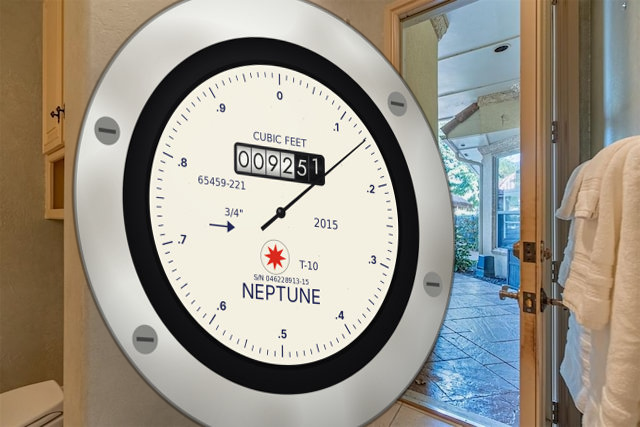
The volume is 9251.14 (ft³)
